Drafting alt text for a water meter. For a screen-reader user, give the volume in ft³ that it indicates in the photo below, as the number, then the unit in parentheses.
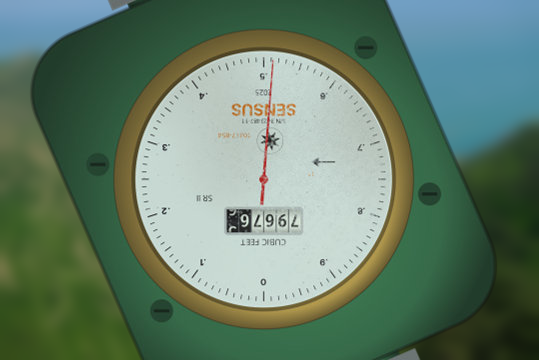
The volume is 796765.51 (ft³)
